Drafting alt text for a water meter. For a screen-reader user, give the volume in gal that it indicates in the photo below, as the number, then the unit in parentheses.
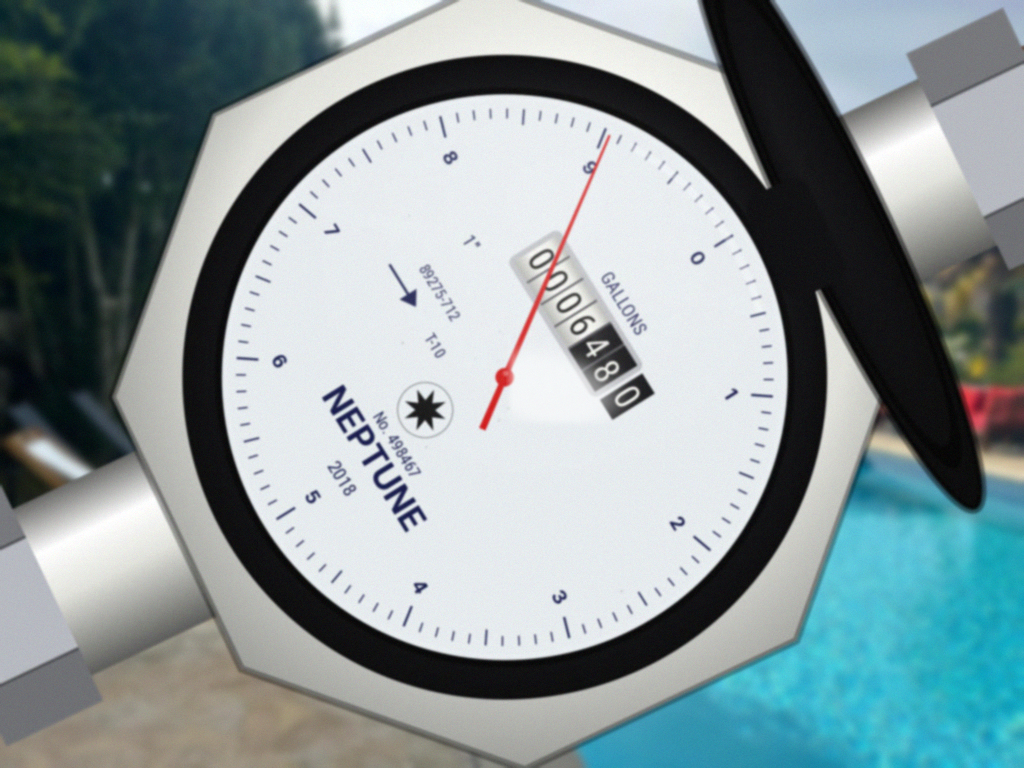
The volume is 6479.0 (gal)
